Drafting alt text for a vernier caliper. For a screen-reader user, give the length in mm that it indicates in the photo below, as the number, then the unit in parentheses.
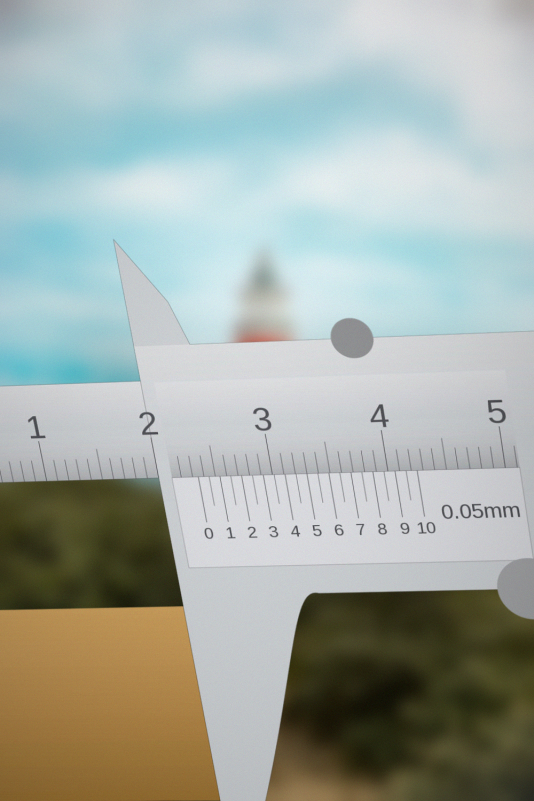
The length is 23.5 (mm)
